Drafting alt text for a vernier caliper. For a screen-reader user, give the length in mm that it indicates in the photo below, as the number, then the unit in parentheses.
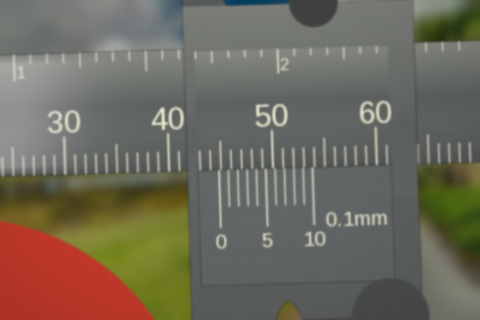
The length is 44.8 (mm)
